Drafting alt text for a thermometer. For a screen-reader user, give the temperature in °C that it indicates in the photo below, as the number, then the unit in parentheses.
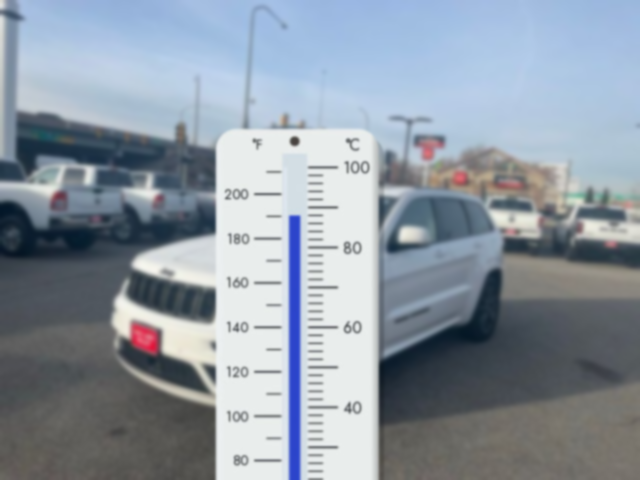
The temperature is 88 (°C)
